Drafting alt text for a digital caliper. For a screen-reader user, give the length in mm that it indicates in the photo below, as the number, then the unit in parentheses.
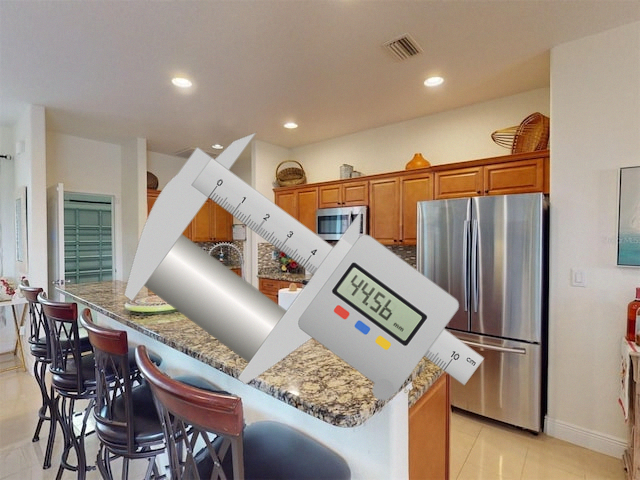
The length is 44.56 (mm)
